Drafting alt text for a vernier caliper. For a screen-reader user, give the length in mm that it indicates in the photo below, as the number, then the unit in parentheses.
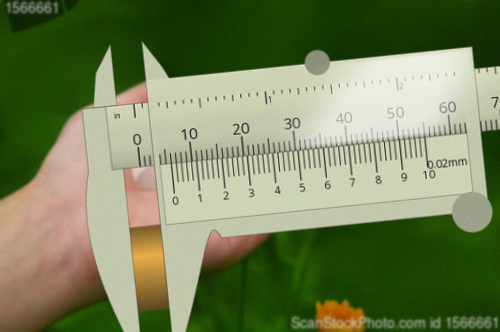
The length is 6.0 (mm)
